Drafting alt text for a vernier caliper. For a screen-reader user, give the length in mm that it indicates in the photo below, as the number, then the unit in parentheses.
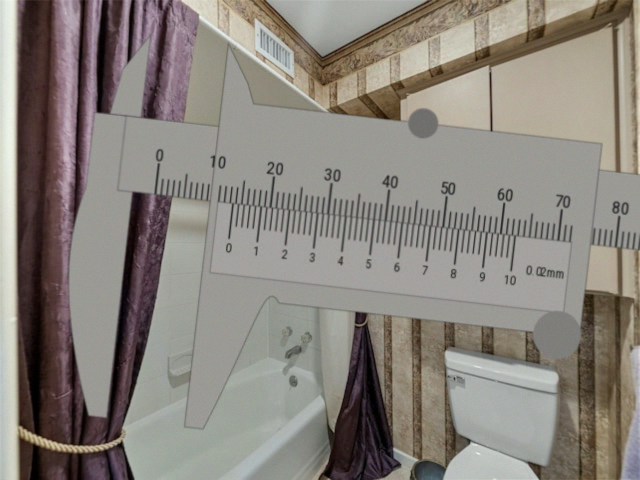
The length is 13.5 (mm)
